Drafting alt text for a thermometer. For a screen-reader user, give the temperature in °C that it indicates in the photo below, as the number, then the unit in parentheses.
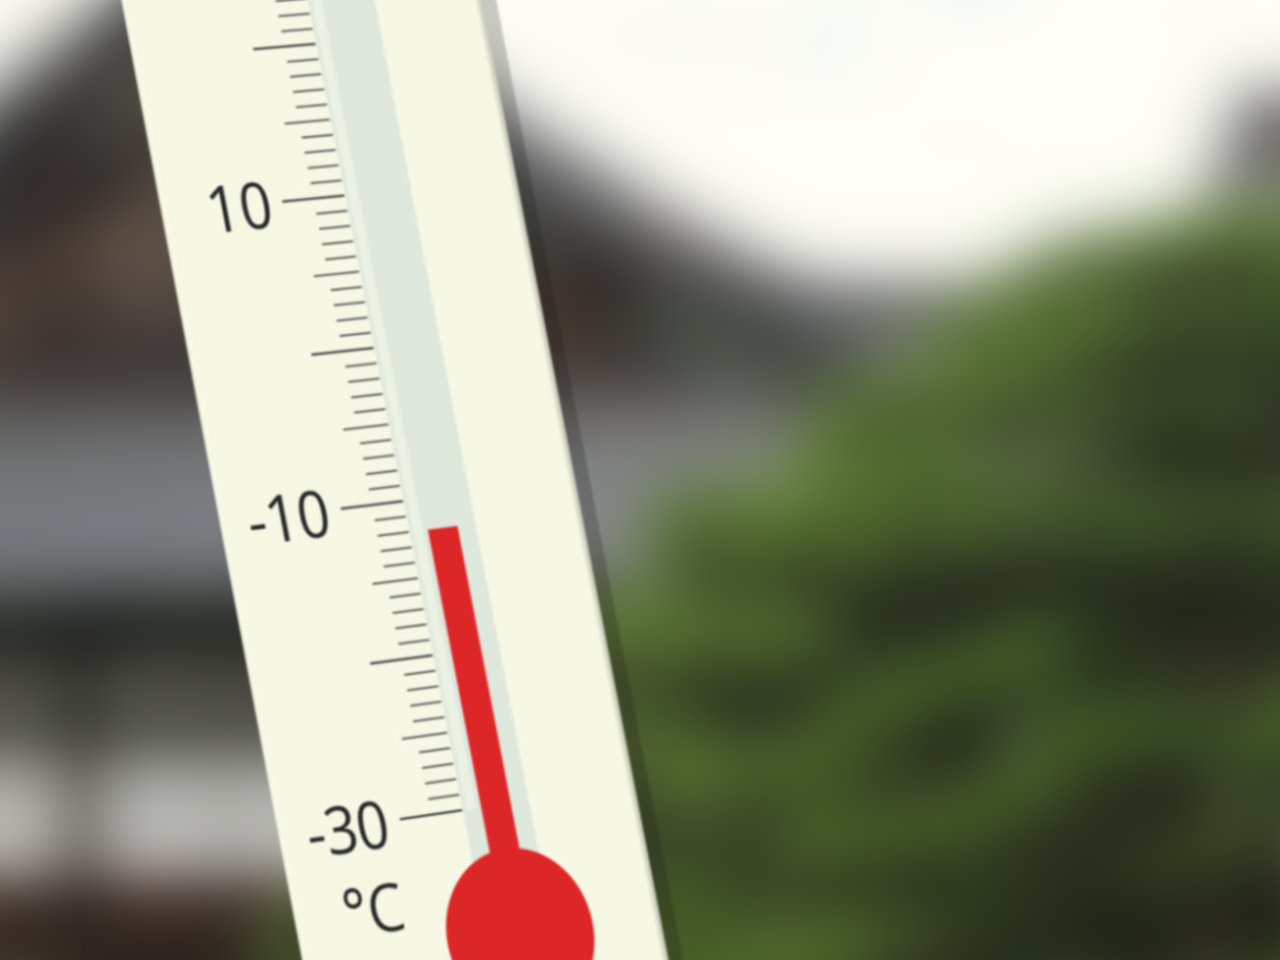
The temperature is -12 (°C)
